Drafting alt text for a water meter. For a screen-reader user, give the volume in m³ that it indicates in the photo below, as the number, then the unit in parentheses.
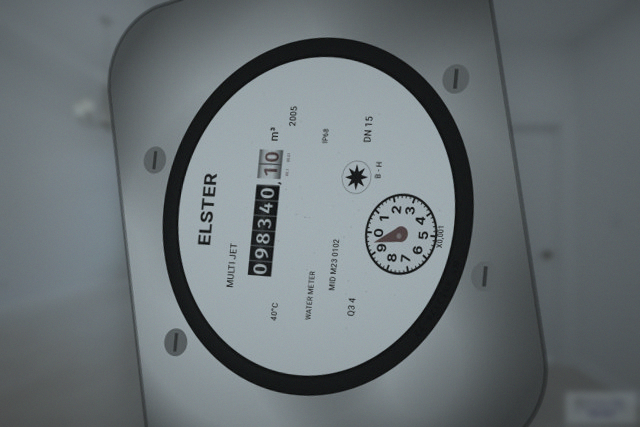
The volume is 98340.099 (m³)
